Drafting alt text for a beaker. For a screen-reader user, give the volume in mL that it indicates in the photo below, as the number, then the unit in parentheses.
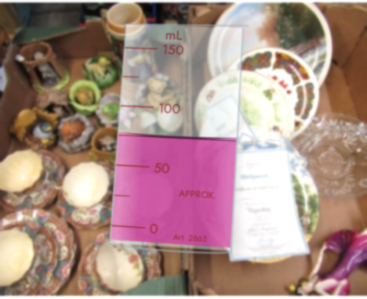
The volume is 75 (mL)
